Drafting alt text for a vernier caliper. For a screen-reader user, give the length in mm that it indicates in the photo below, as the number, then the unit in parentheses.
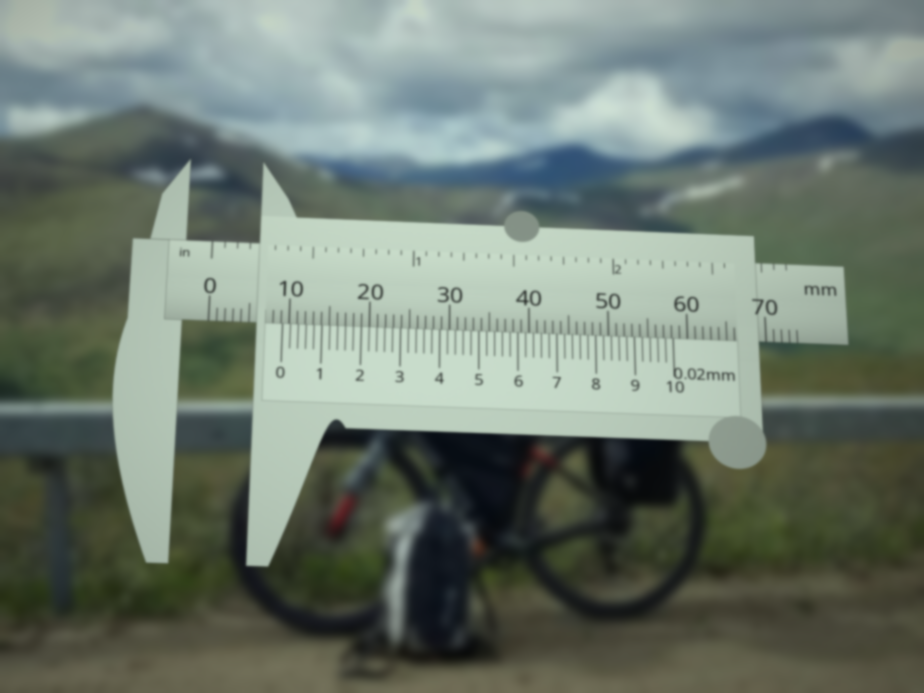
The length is 9.2 (mm)
